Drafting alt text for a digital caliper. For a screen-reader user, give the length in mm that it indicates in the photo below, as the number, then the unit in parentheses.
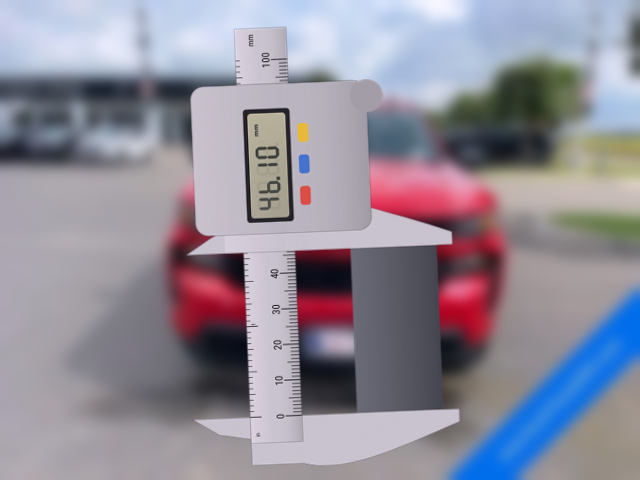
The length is 46.10 (mm)
